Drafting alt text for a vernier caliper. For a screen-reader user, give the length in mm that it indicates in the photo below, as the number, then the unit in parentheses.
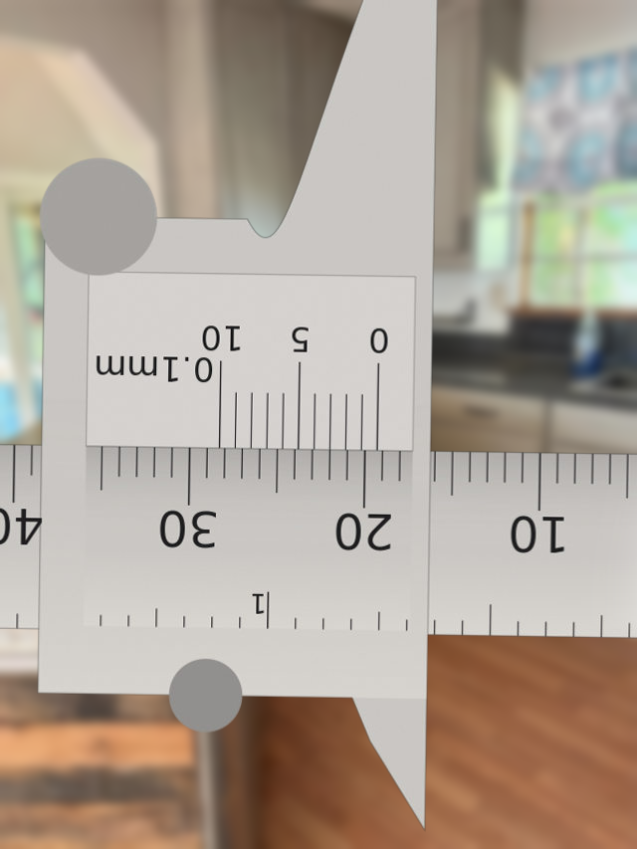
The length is 19.3 (mm)
